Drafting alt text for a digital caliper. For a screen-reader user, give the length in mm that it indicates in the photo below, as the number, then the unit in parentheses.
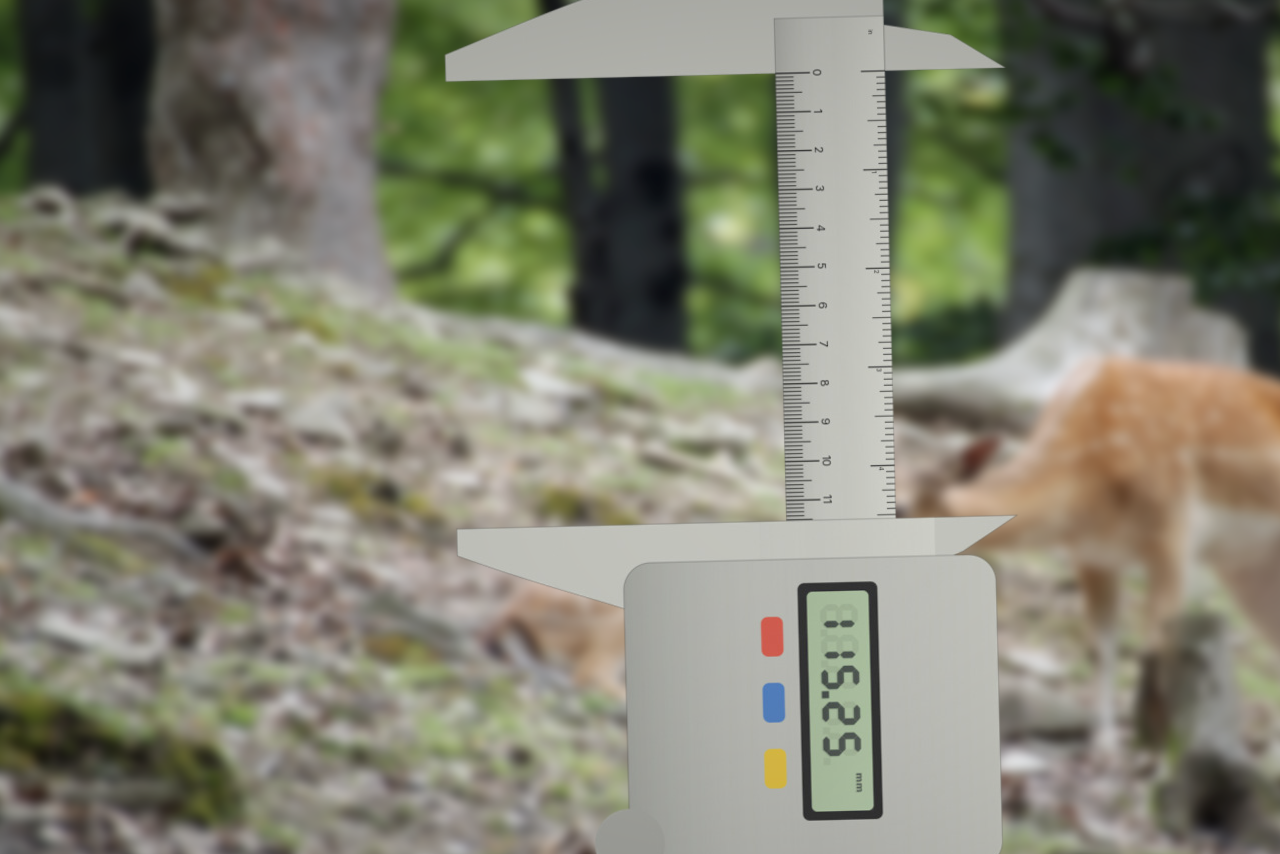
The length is 115.25 (mm)
